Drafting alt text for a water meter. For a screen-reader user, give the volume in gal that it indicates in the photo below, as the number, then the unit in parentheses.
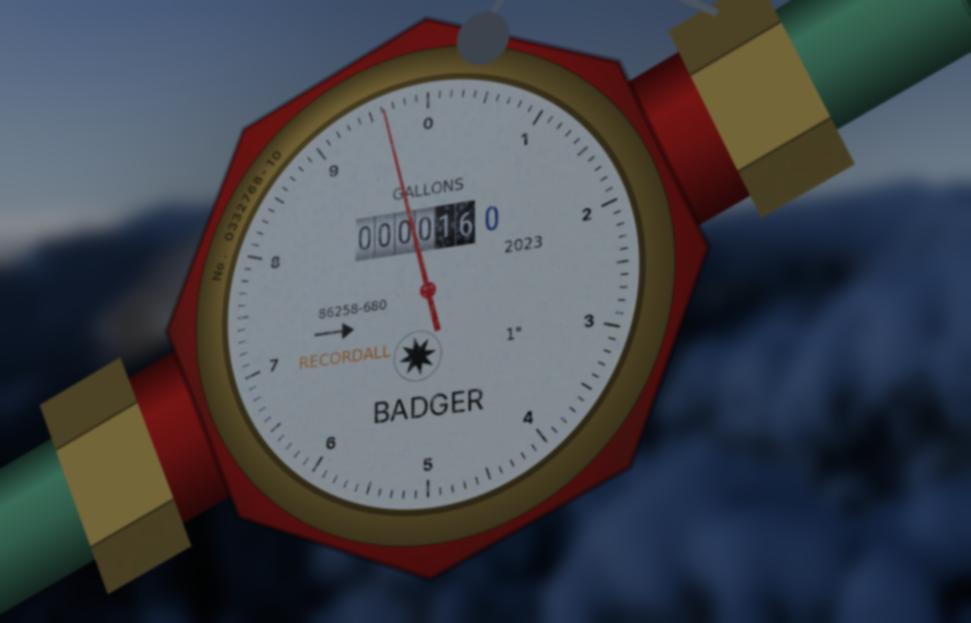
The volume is 159.6 (gal)
